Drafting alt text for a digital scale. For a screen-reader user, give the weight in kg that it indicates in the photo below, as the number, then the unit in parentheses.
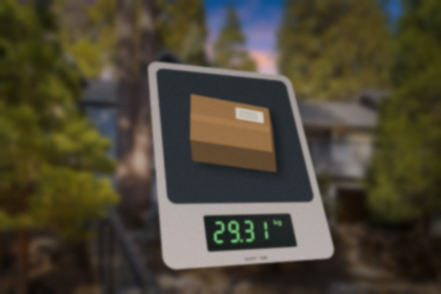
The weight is 29.31 (kg)
